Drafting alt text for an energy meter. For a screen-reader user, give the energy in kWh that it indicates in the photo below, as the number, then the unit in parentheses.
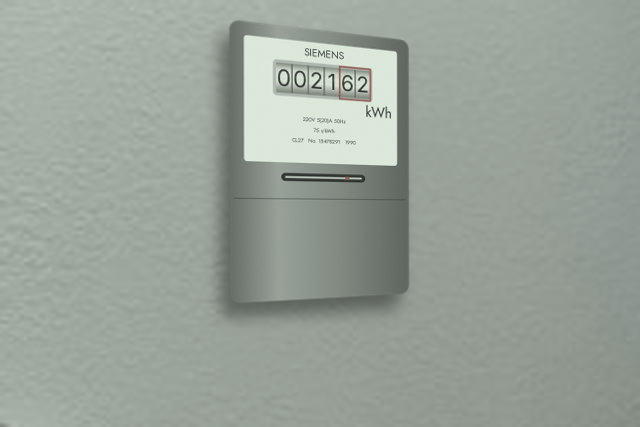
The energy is 21.62 (kWh)
